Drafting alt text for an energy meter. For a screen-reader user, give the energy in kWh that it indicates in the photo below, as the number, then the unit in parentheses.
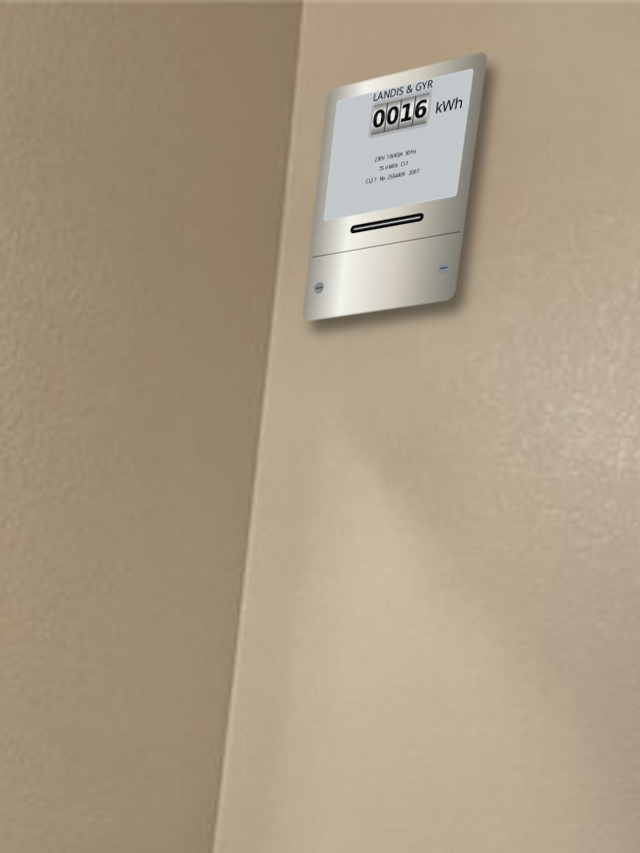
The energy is 16 (kWh)
